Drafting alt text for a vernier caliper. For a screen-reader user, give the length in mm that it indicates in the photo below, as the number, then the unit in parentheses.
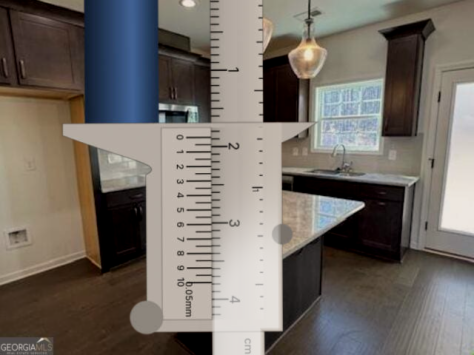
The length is 18.8 (mm)
